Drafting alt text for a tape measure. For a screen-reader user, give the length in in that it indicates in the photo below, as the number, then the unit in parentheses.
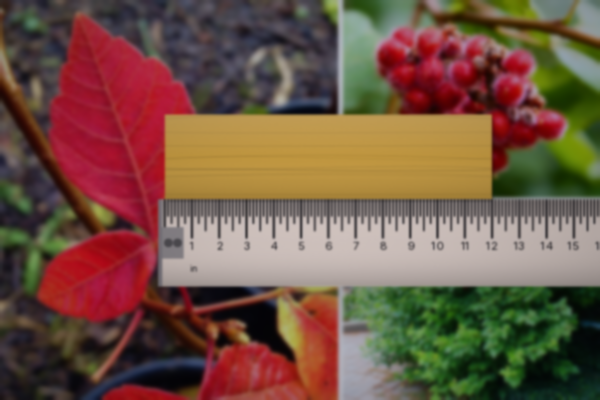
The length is 12 (in)
